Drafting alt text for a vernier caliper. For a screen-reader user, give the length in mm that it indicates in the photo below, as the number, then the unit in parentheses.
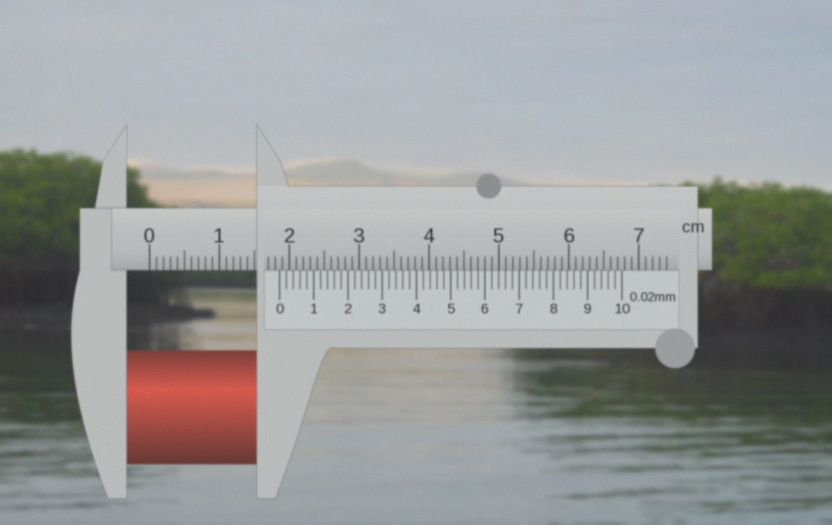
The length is 18.6 (mm)
